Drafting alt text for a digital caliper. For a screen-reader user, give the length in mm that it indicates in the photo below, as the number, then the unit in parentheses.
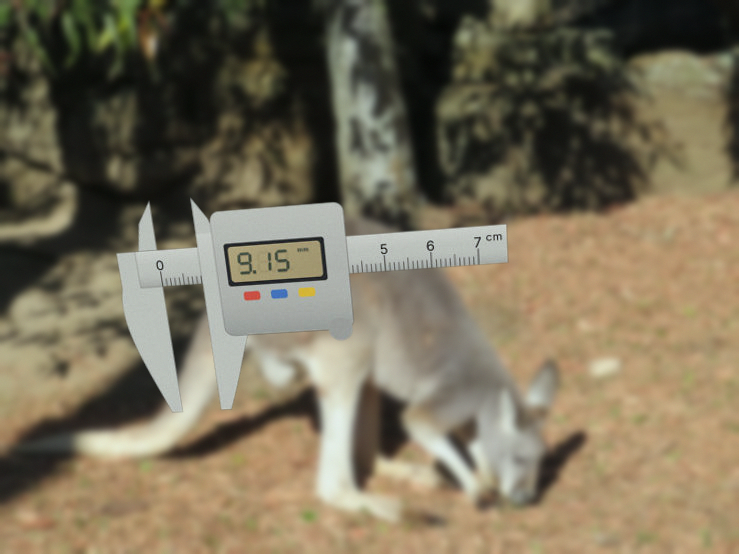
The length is 9.15 (mm)
